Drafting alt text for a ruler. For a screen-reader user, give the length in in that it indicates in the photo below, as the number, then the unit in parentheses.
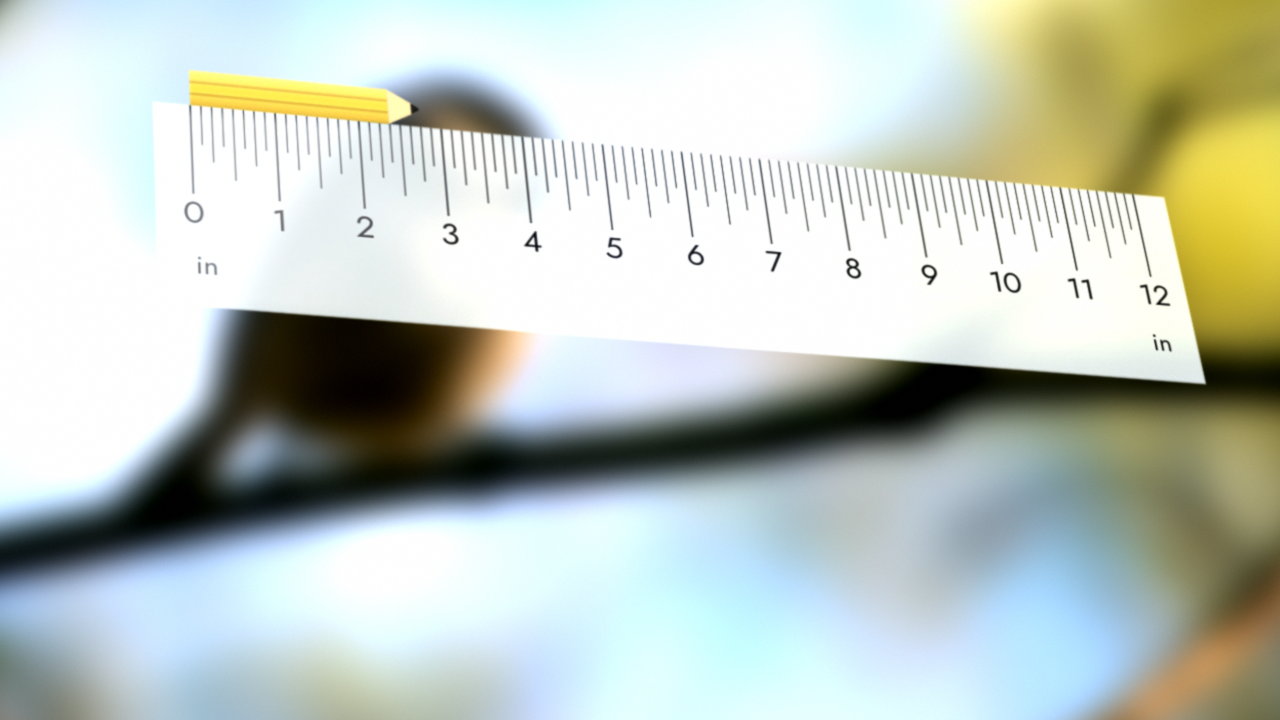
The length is 2.75 (in)
